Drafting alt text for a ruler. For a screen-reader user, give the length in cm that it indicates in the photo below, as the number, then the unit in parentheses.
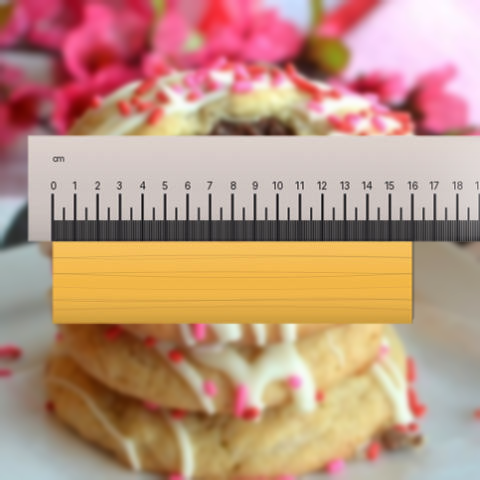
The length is 16 (cm)
